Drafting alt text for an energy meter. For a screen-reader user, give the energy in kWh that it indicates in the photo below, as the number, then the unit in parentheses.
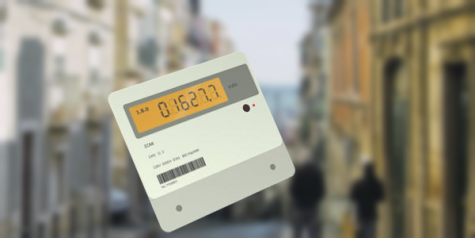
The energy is 1627.7 (kWh)
